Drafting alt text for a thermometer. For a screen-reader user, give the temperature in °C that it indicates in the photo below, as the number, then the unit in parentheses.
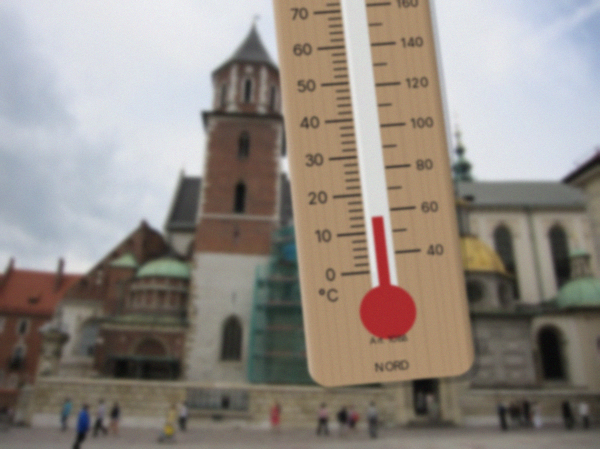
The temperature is 14 (°C)
